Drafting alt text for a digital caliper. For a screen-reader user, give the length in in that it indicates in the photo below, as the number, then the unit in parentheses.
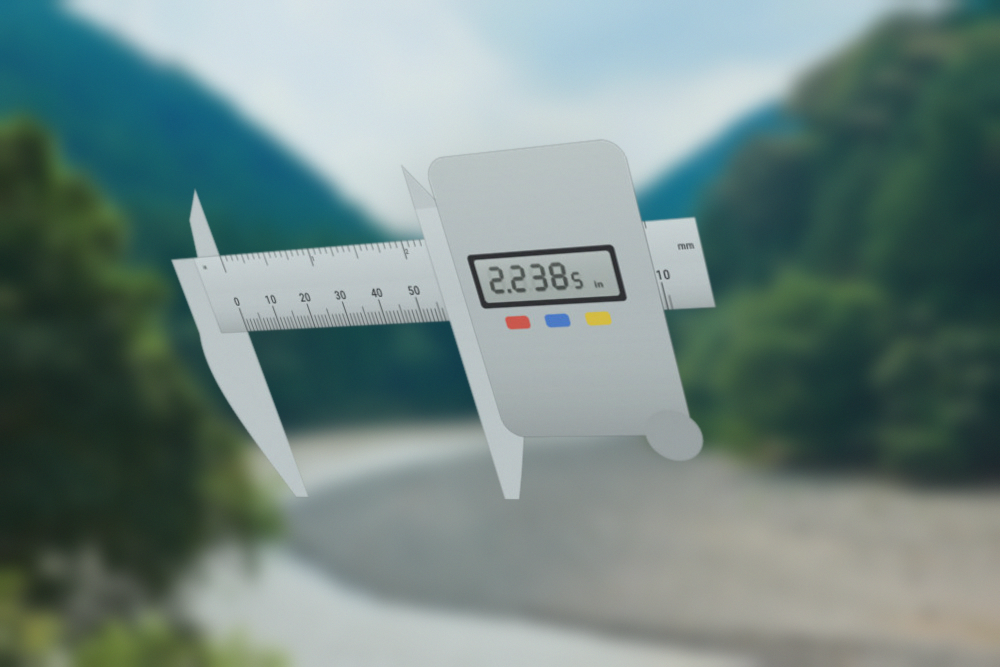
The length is 2.2385 (in)
